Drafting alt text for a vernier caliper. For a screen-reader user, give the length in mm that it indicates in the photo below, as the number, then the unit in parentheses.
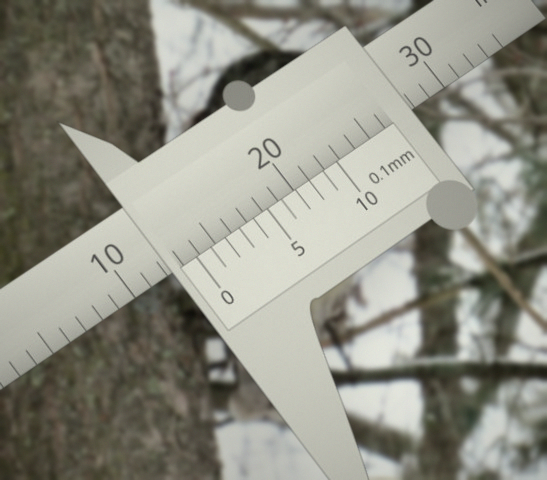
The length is 13.8 (mm)
